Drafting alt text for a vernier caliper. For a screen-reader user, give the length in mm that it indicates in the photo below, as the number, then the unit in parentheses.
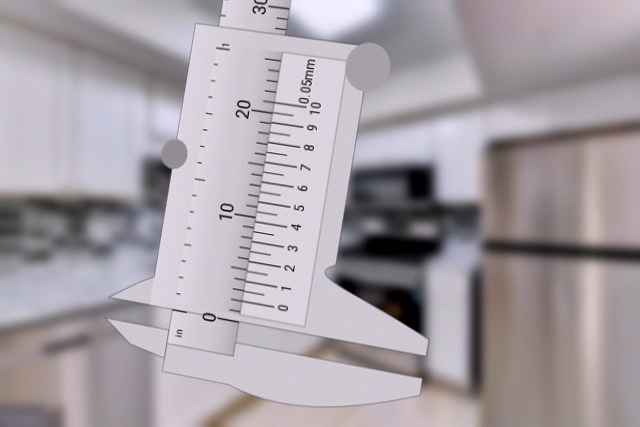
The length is 2.0 (mm)
